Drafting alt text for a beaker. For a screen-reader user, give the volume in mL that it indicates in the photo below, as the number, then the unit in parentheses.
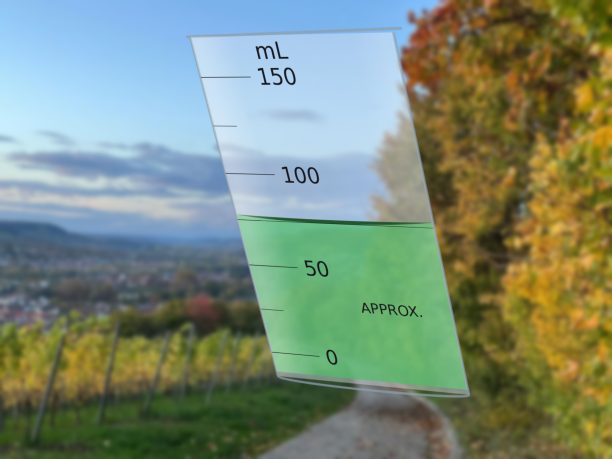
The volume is 75 (mL)
